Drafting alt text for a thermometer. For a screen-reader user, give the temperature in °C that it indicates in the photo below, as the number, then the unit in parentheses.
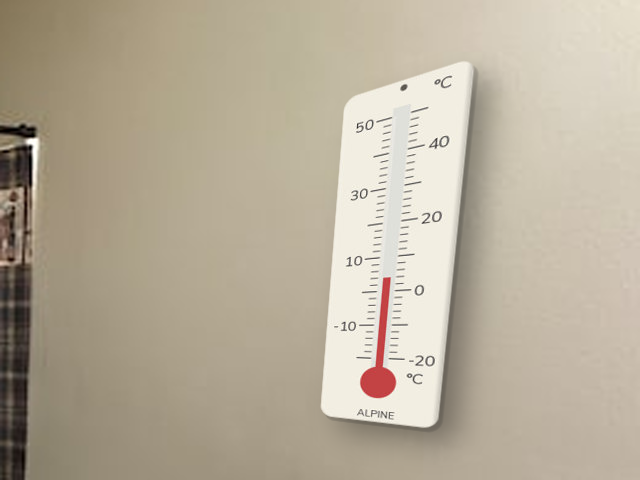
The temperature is 4 (°C)
